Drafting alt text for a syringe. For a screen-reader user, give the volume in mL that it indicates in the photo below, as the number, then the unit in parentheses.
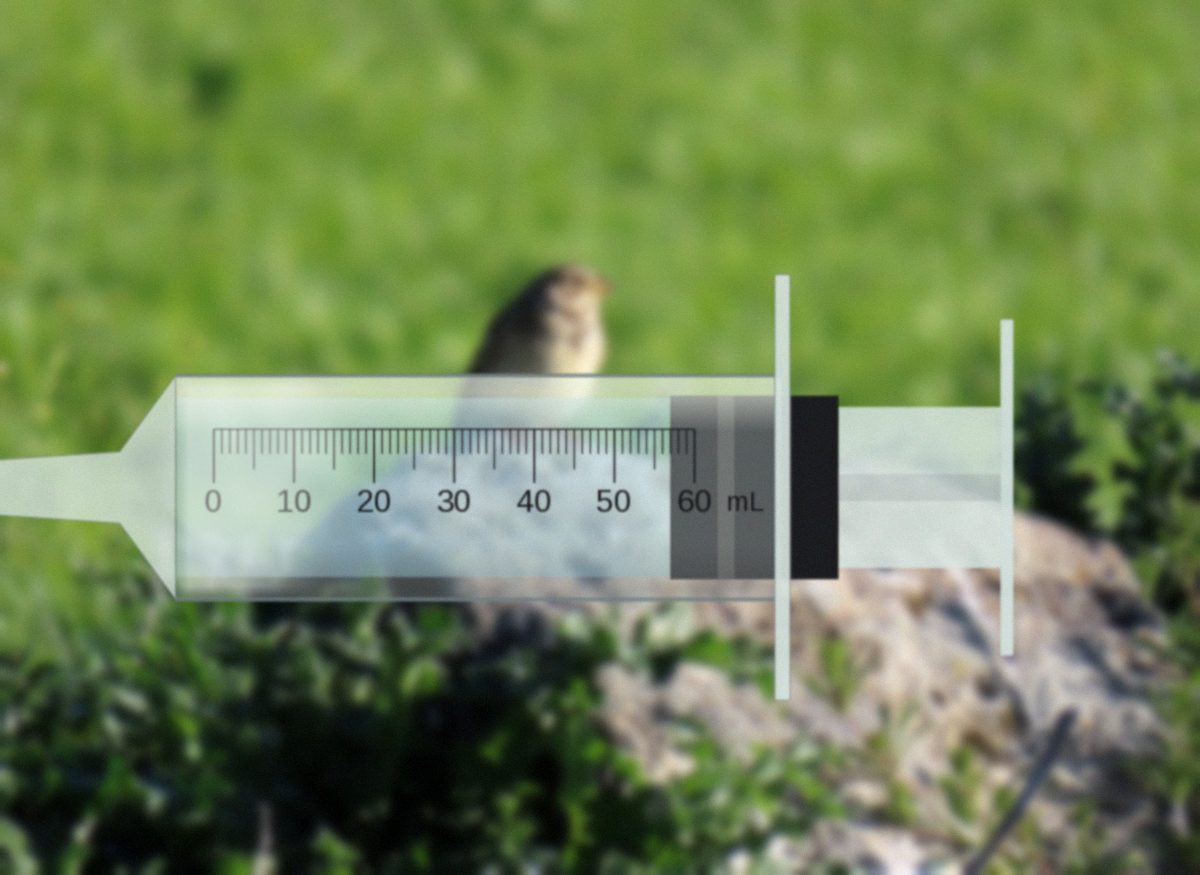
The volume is 57 (mL)
